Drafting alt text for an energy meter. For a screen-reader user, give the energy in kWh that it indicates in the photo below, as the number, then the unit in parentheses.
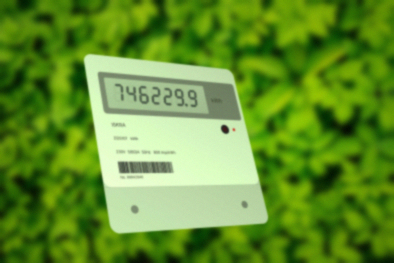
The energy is 746229.9 (kWh)
